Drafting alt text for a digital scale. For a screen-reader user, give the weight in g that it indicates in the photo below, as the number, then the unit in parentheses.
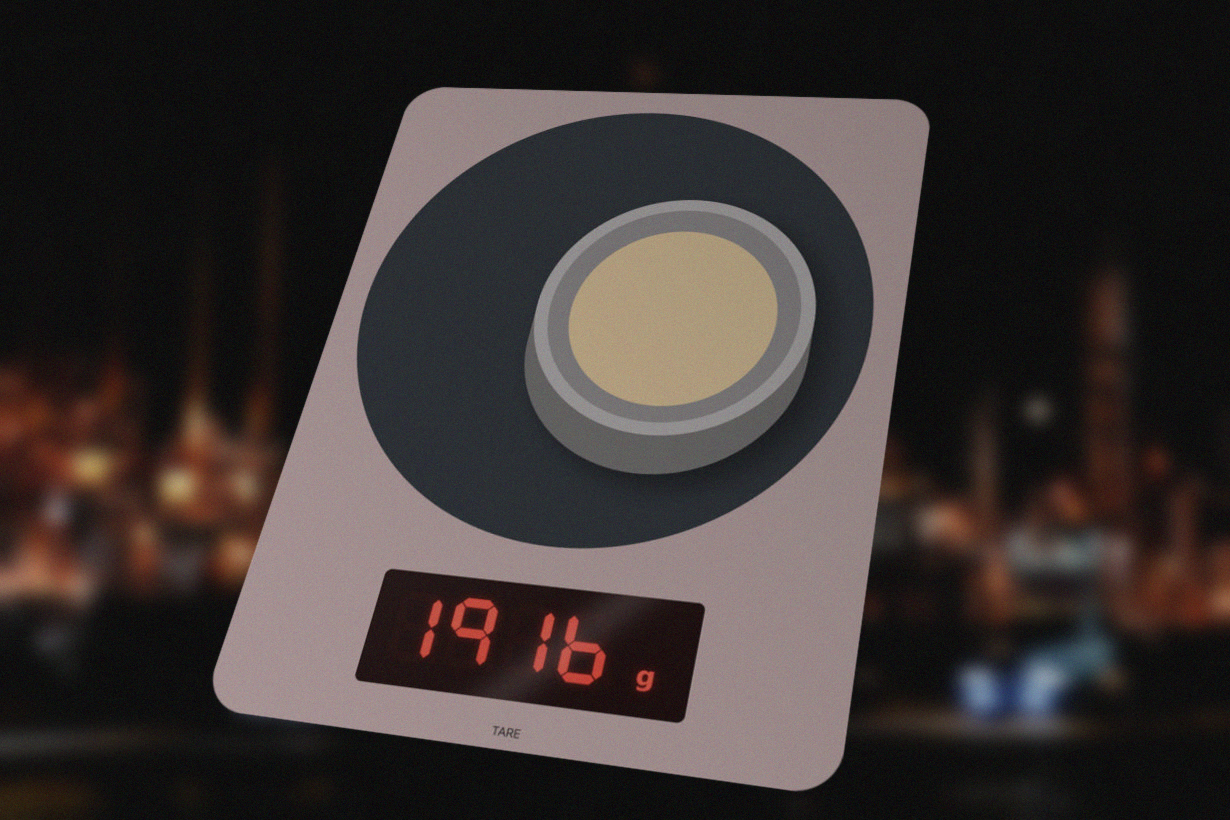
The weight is 1916 (g)
